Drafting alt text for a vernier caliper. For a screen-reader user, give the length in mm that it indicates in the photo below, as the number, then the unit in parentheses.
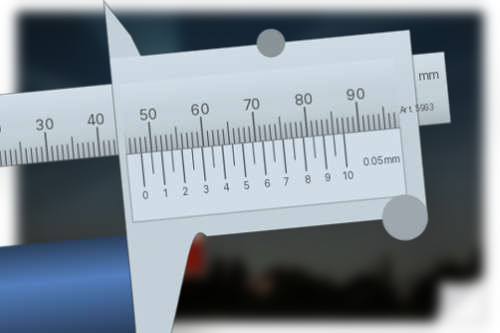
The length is 48.0 (mm)
